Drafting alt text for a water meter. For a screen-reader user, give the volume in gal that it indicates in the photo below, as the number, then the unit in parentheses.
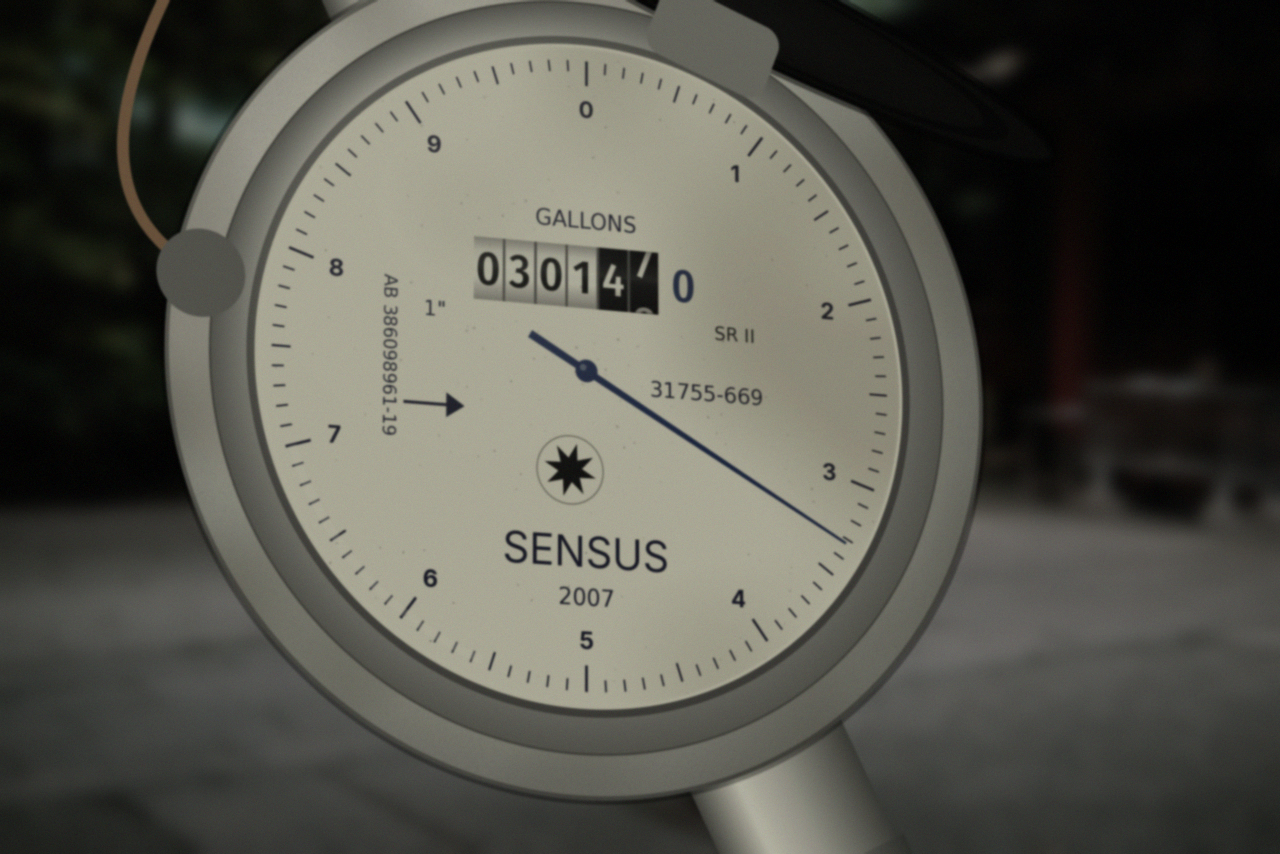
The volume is 301473.3 (gal)
